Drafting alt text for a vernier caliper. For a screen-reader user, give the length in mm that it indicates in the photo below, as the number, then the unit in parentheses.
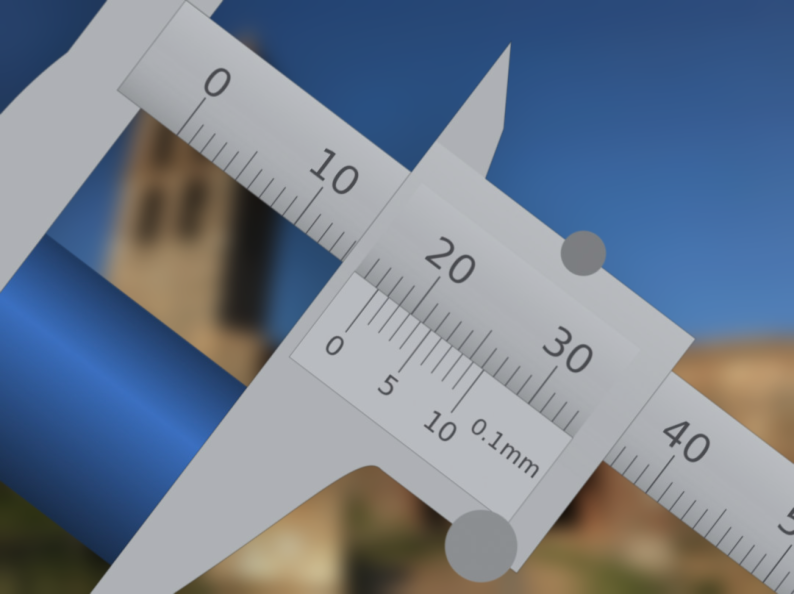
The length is 17.2 (mm)
